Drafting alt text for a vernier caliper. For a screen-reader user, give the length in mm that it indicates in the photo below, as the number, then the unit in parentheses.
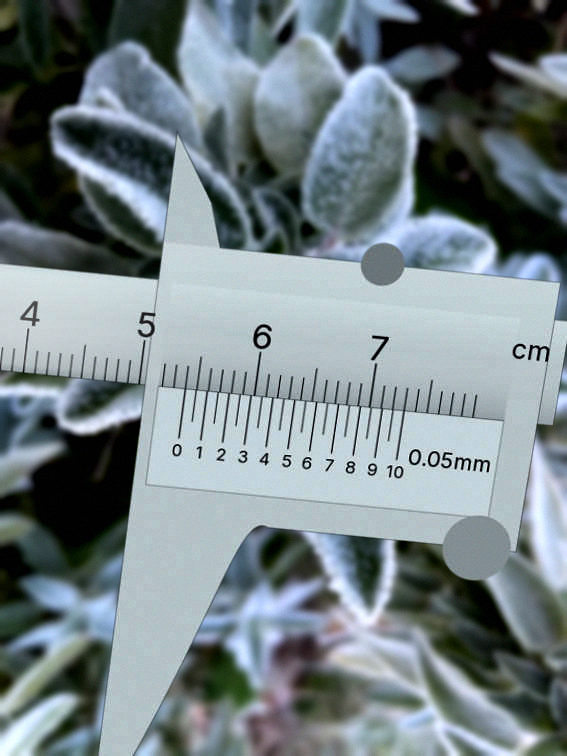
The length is 54.0 (mm)
